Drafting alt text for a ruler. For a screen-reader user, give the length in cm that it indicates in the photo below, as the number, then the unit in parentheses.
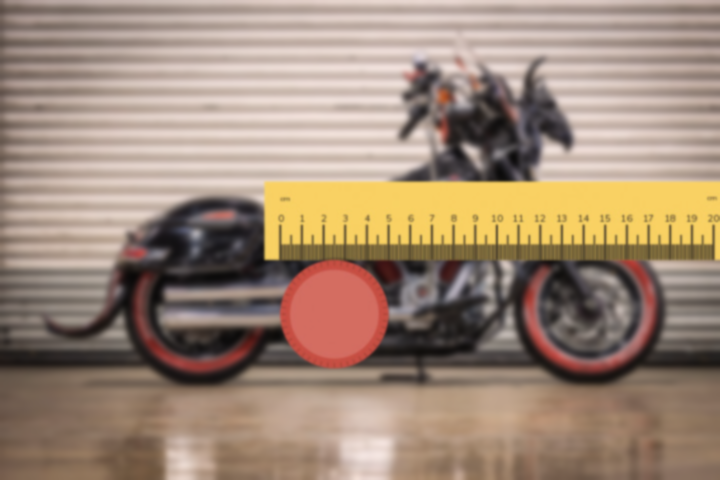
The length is 5 (cm)
